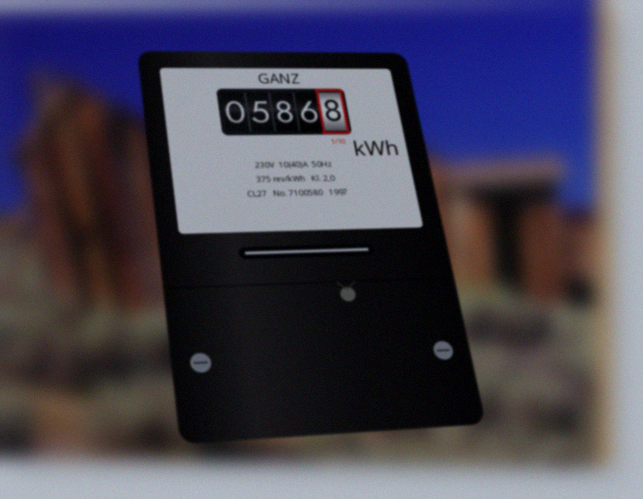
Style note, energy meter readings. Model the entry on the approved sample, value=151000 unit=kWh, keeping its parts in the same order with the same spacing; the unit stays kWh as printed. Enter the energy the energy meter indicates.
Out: value=586.8 unit=kWh
